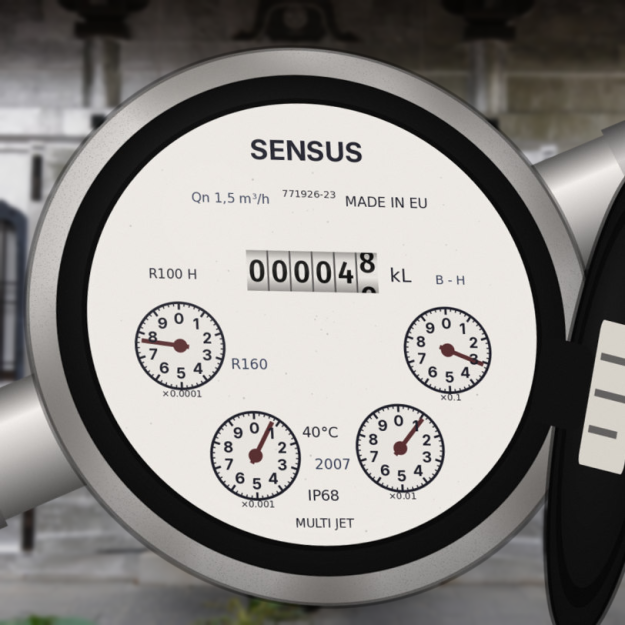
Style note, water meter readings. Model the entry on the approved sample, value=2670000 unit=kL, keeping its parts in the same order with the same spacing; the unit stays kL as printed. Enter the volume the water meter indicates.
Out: value=48.3107 unit=kL
